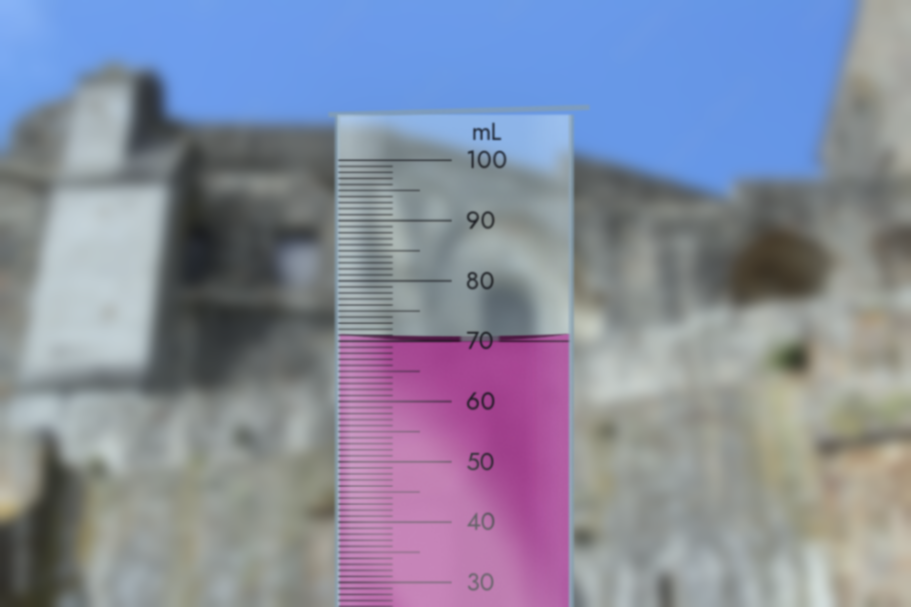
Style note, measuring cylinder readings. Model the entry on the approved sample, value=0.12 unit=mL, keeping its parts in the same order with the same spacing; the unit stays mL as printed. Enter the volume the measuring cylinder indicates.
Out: value=70 unit=mL
